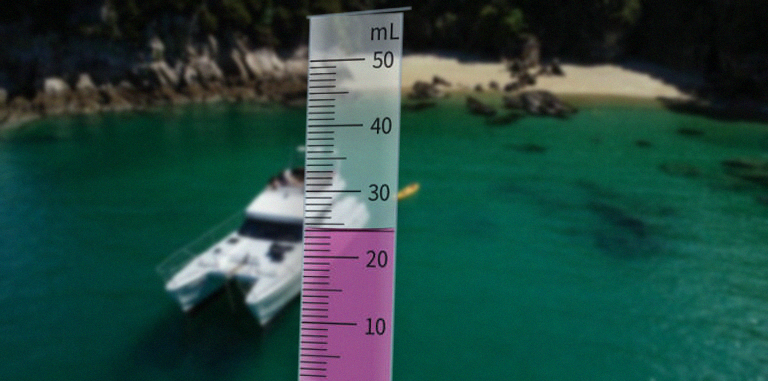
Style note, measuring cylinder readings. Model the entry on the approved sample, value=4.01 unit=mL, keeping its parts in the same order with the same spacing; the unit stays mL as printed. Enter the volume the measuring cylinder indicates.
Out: value=24 unit=mL
